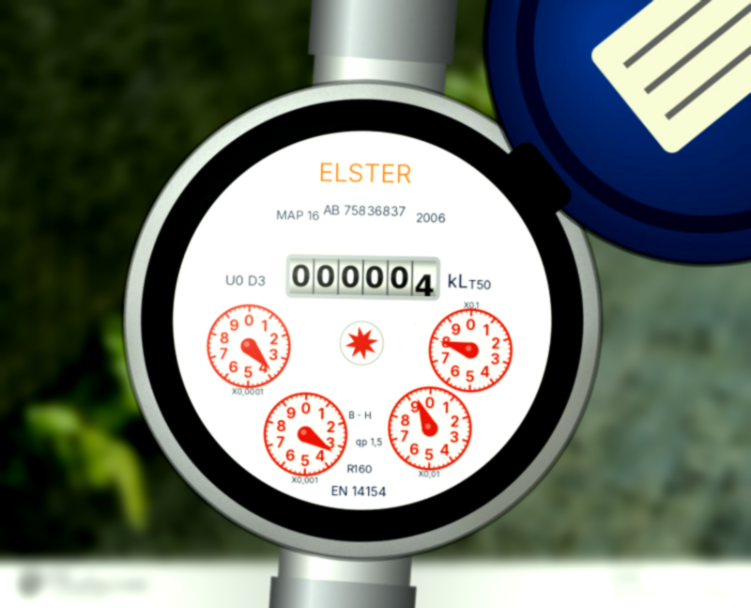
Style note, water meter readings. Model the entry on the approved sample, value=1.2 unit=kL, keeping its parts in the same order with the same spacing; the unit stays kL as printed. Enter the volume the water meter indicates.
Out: value=3.7933 unit=kL
